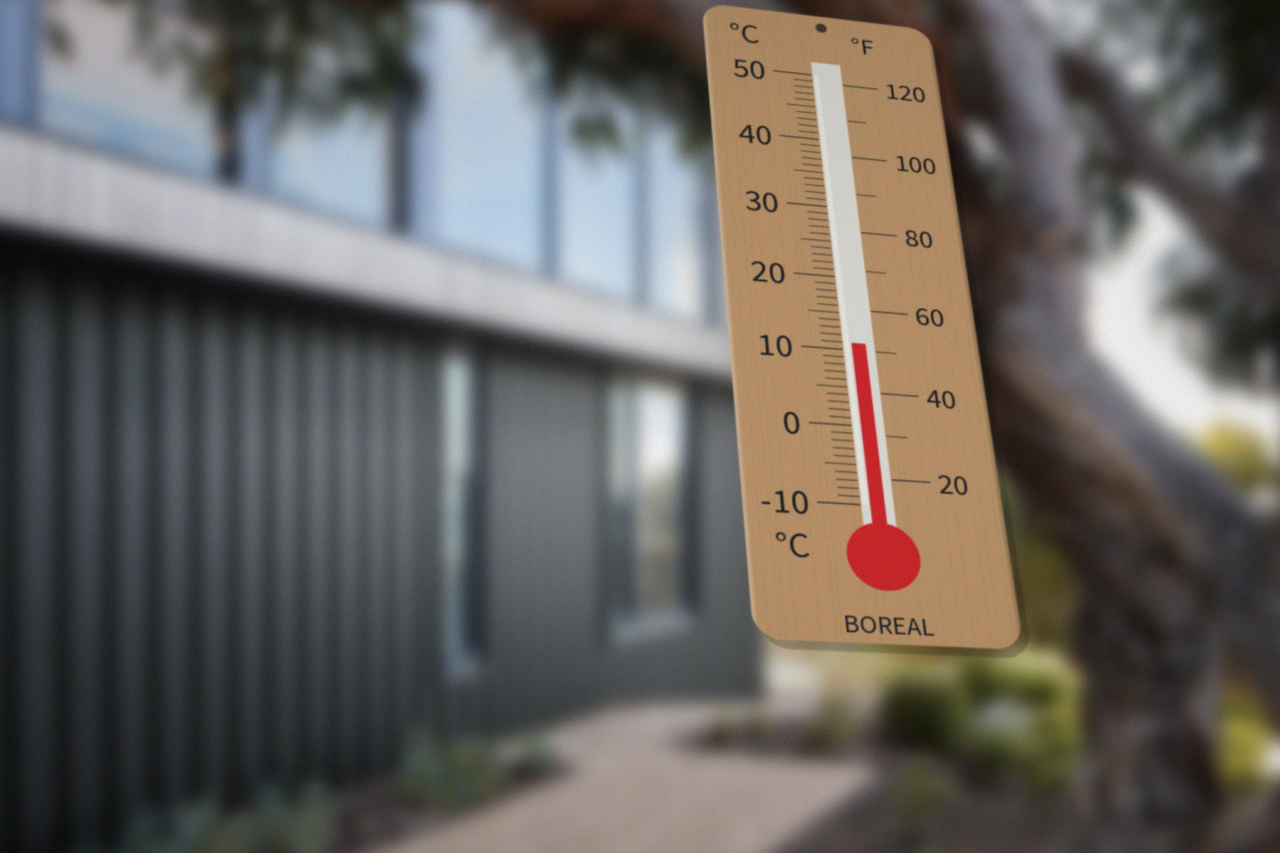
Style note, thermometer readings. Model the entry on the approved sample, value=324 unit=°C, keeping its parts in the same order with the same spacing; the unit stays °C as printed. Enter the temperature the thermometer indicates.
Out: value=11 unit=°C
